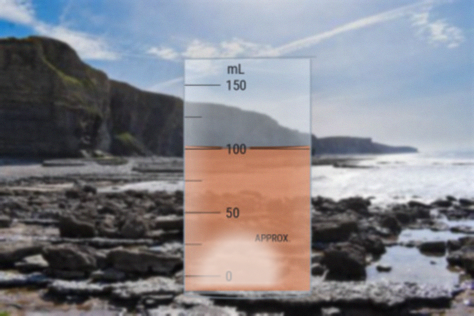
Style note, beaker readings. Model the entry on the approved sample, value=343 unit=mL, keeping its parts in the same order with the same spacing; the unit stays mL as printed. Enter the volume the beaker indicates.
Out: value=100 unit=mL
